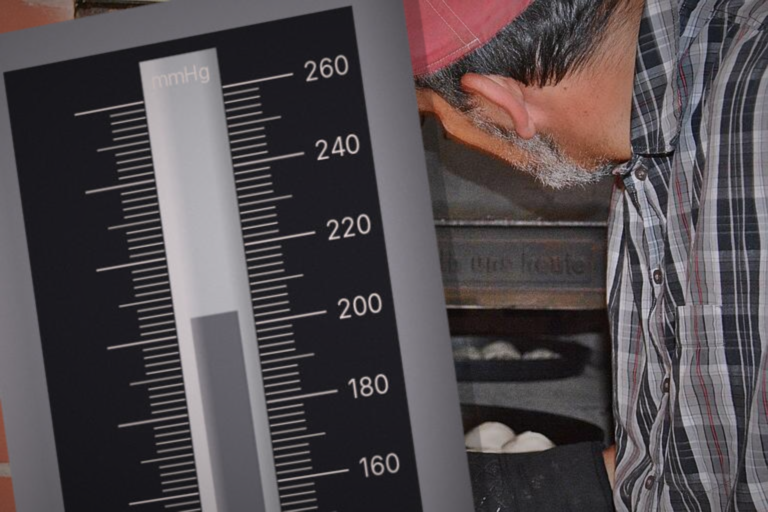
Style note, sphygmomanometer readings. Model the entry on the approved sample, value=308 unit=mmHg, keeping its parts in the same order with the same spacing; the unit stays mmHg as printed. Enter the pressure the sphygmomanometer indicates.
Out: value=204 unit=mmHg
